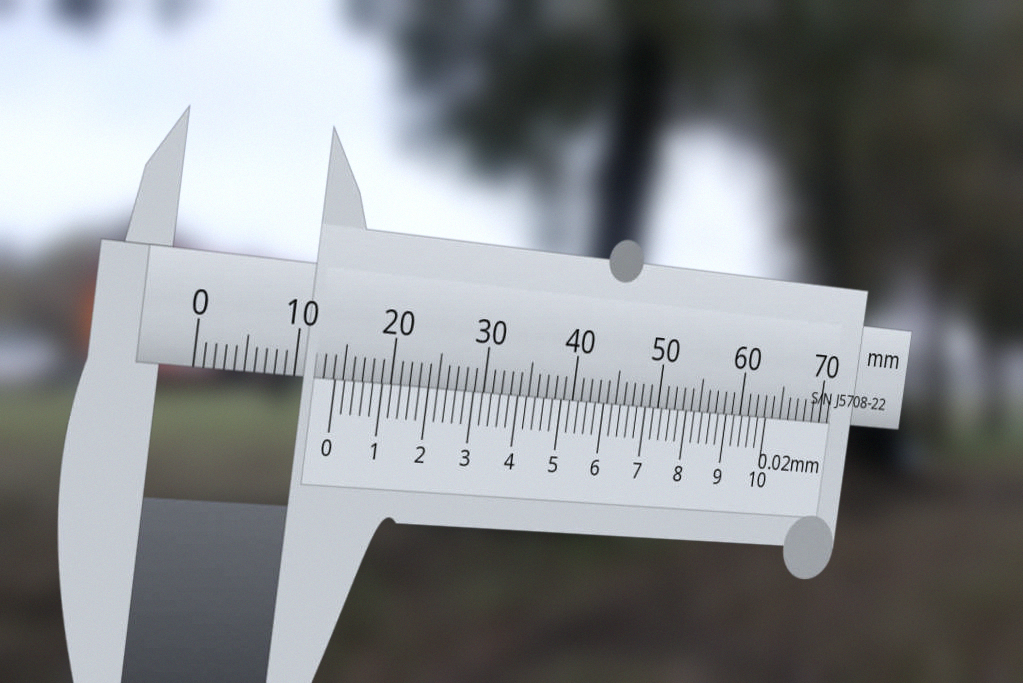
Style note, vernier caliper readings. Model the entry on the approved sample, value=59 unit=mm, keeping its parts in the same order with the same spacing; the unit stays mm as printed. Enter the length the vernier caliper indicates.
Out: value=14.2 unit=mm
